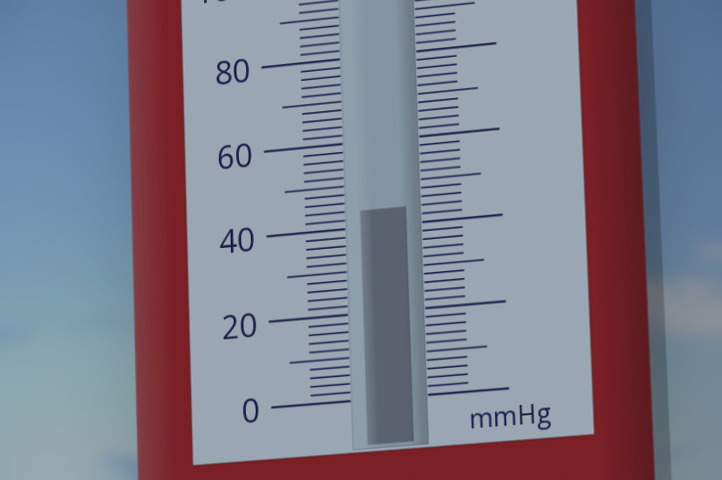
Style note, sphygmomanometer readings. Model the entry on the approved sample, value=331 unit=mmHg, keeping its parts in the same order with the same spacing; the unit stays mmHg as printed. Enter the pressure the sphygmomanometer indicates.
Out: value=44 unit=mmHg
